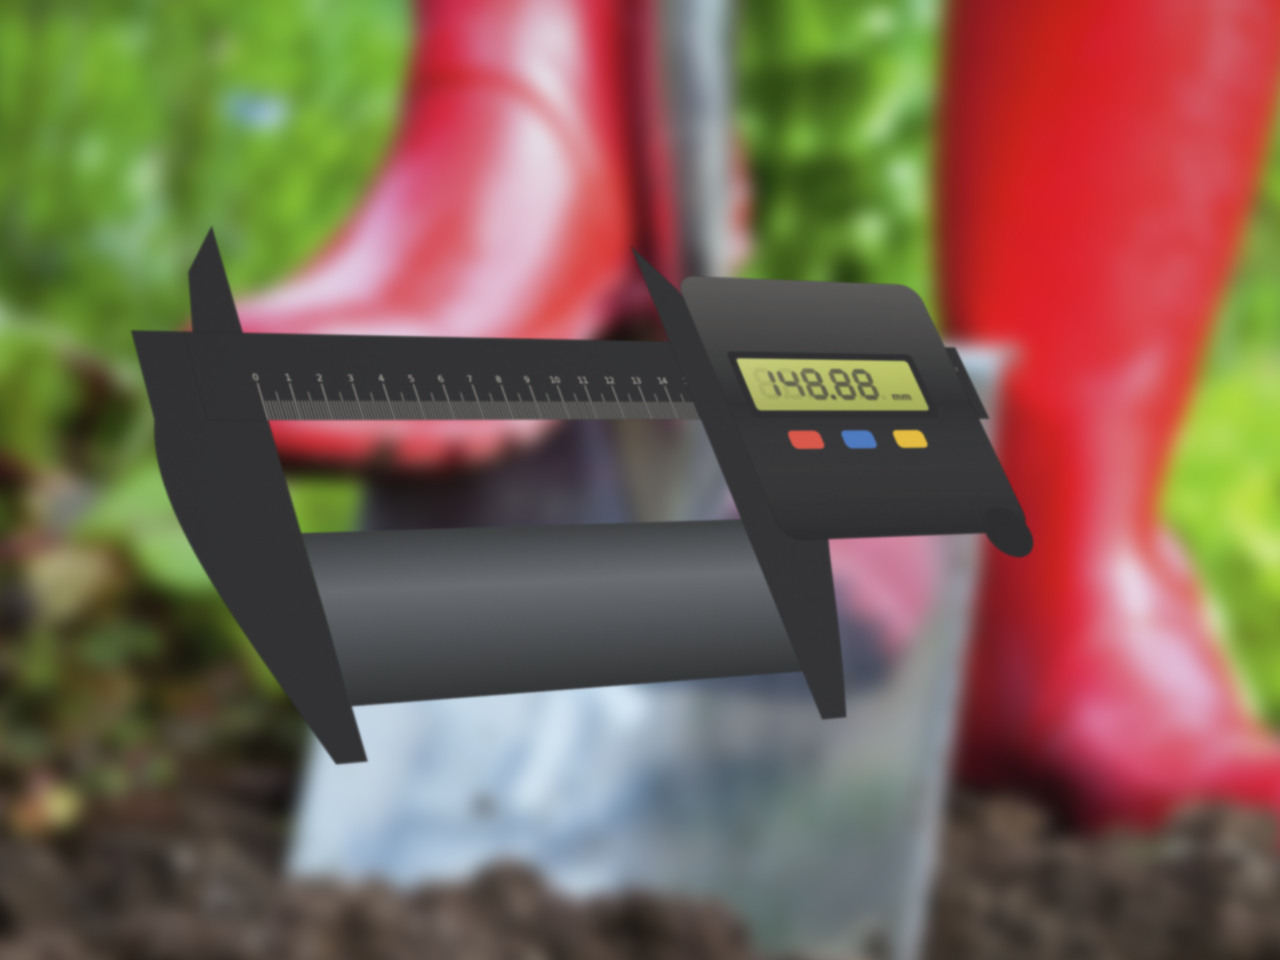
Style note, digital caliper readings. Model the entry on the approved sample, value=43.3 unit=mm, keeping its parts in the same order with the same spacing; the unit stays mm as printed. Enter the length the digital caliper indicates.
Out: value=148.88 unit=mm
